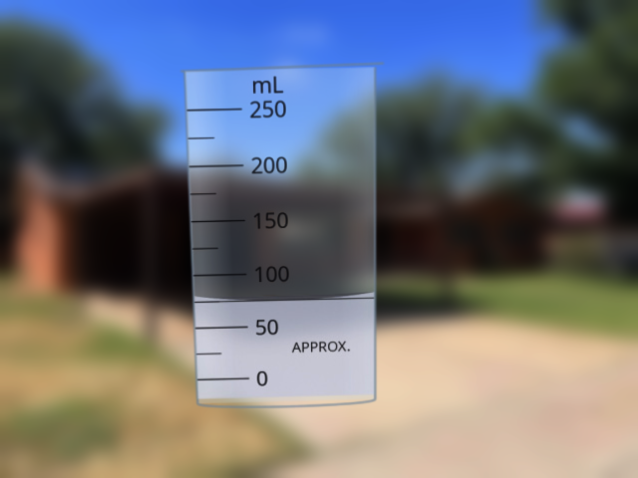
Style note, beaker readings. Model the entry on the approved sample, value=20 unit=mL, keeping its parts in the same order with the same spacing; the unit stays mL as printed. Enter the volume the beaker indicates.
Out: value=75 unit=mL
